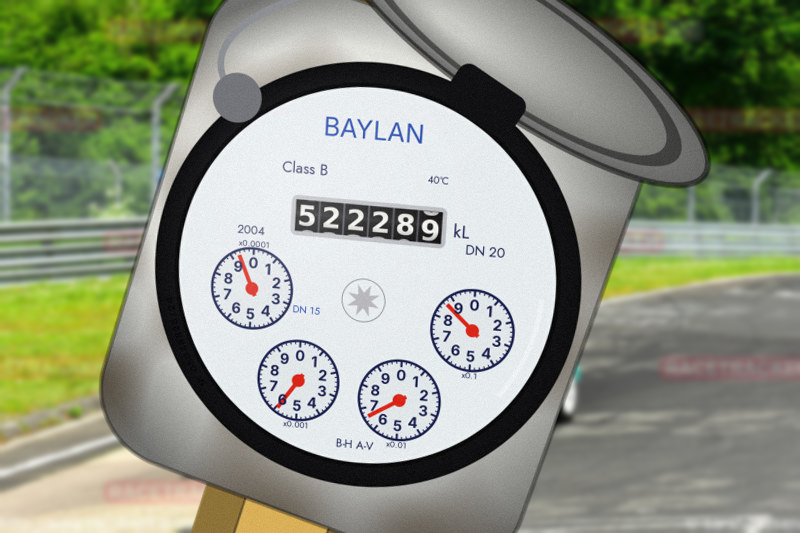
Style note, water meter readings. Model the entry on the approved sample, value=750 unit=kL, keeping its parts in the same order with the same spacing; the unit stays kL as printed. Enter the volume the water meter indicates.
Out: value=522288.8659 unit=kL
